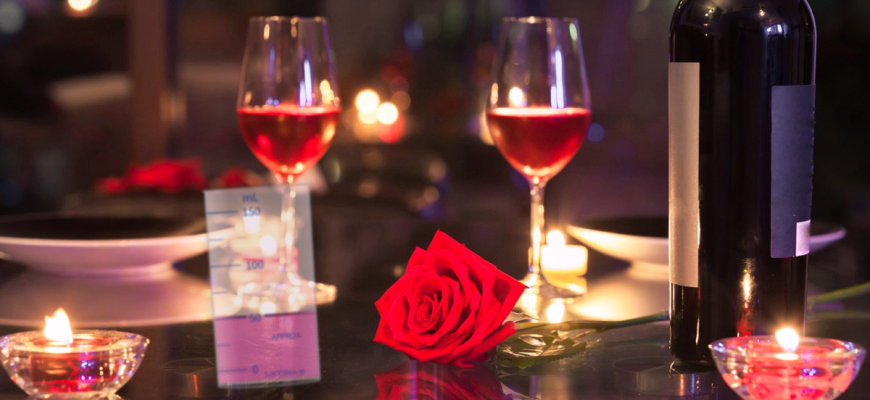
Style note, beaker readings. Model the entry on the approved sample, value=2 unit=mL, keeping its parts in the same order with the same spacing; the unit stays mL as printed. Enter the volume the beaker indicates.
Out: value=50 unit=mL
